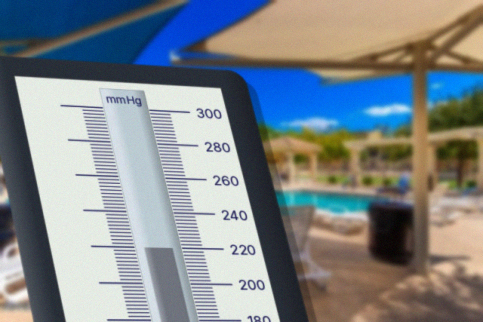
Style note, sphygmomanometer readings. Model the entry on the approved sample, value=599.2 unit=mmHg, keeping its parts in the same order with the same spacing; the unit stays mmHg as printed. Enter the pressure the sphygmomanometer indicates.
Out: value=220 unit=mmHg
